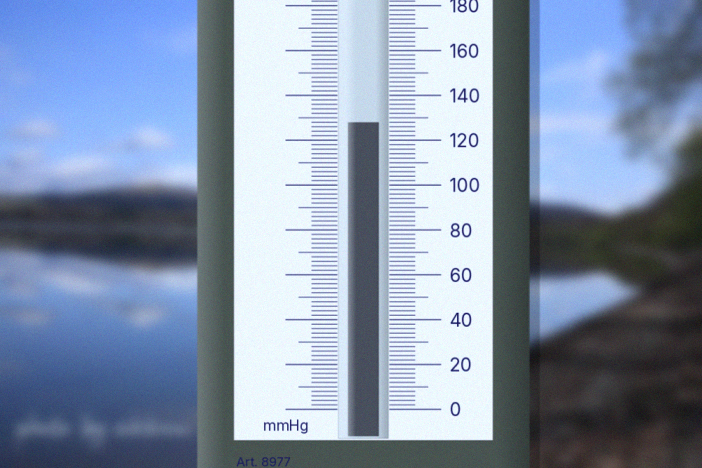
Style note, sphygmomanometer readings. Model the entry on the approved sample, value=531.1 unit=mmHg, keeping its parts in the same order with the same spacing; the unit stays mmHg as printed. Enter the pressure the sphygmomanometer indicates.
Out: value=128 unit=mmHg
